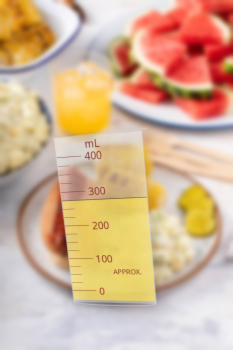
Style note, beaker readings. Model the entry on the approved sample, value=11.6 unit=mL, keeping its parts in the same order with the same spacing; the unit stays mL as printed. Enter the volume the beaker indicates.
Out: value=275 unit=mL
